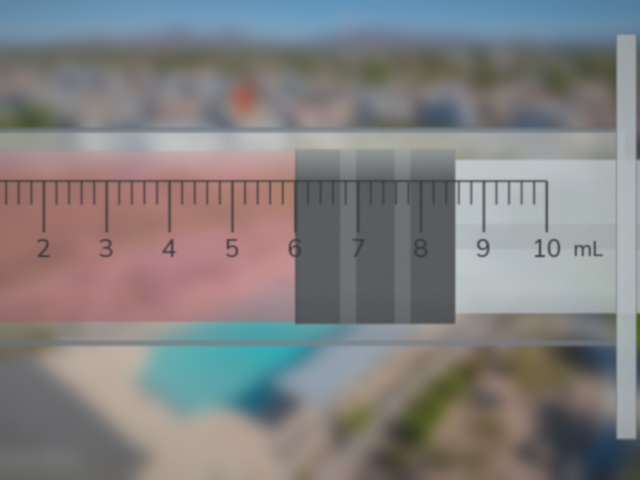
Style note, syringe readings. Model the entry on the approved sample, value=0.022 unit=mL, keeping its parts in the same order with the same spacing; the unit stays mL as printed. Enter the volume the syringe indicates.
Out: value=6 unit=mL
